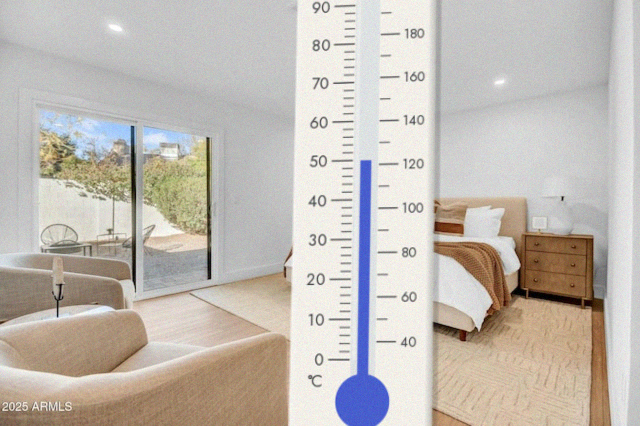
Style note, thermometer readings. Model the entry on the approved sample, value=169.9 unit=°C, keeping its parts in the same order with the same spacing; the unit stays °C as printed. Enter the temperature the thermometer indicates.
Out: value=50 unit=°C
